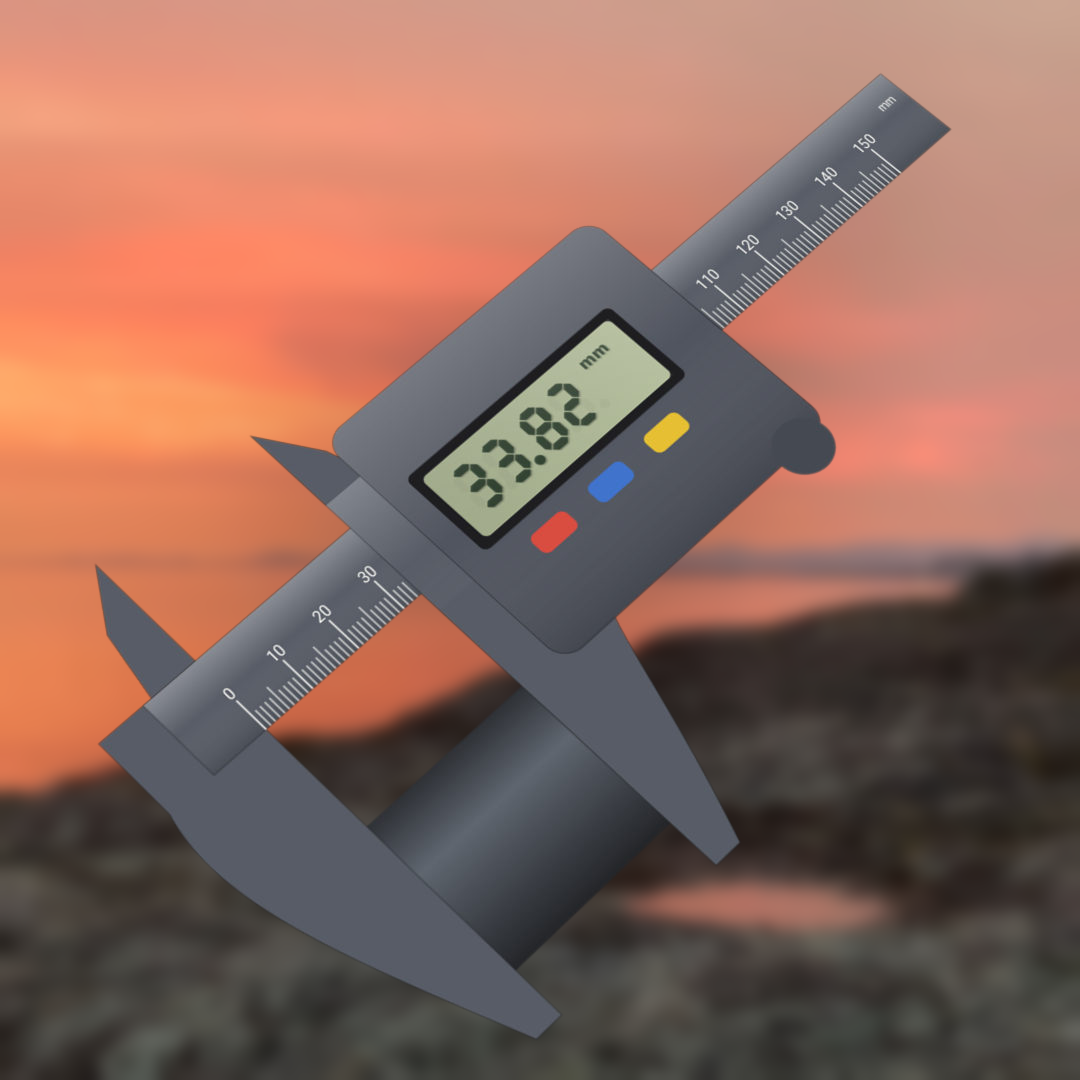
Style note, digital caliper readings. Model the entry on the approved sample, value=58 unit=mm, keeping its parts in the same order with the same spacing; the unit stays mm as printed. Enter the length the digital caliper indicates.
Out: value=33.82 unit=mm
